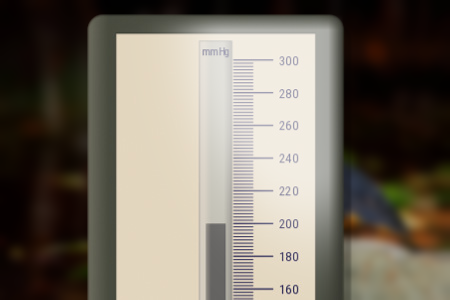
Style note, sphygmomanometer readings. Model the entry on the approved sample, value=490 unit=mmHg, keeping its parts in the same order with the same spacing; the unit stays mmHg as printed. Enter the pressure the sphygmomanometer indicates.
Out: value=200 unit=mmHg
